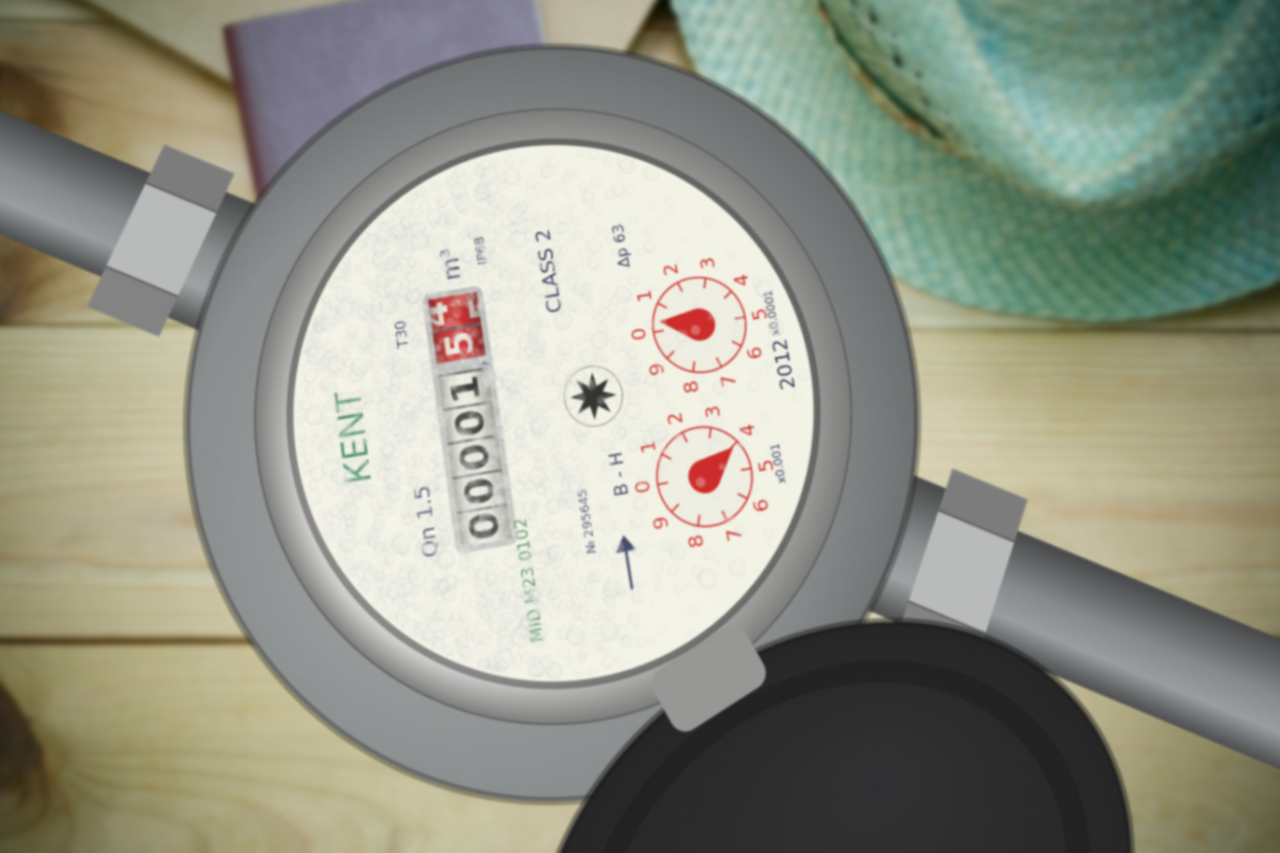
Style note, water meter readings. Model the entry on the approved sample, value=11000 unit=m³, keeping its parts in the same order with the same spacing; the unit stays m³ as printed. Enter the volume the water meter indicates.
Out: value=1.5440 unit=m³
